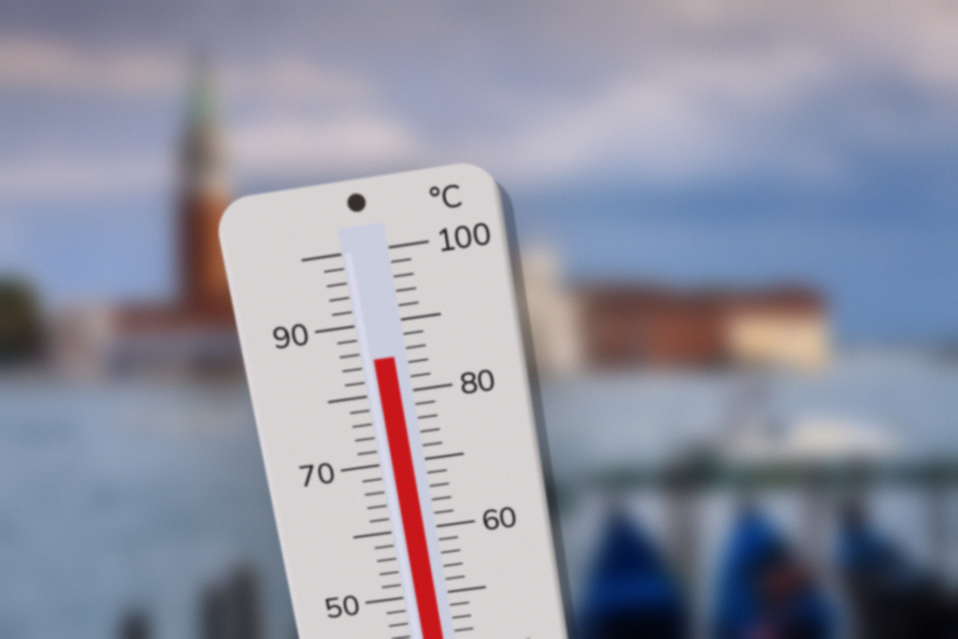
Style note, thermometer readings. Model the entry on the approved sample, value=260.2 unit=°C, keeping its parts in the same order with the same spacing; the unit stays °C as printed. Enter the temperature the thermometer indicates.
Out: value=85 unit=°C
